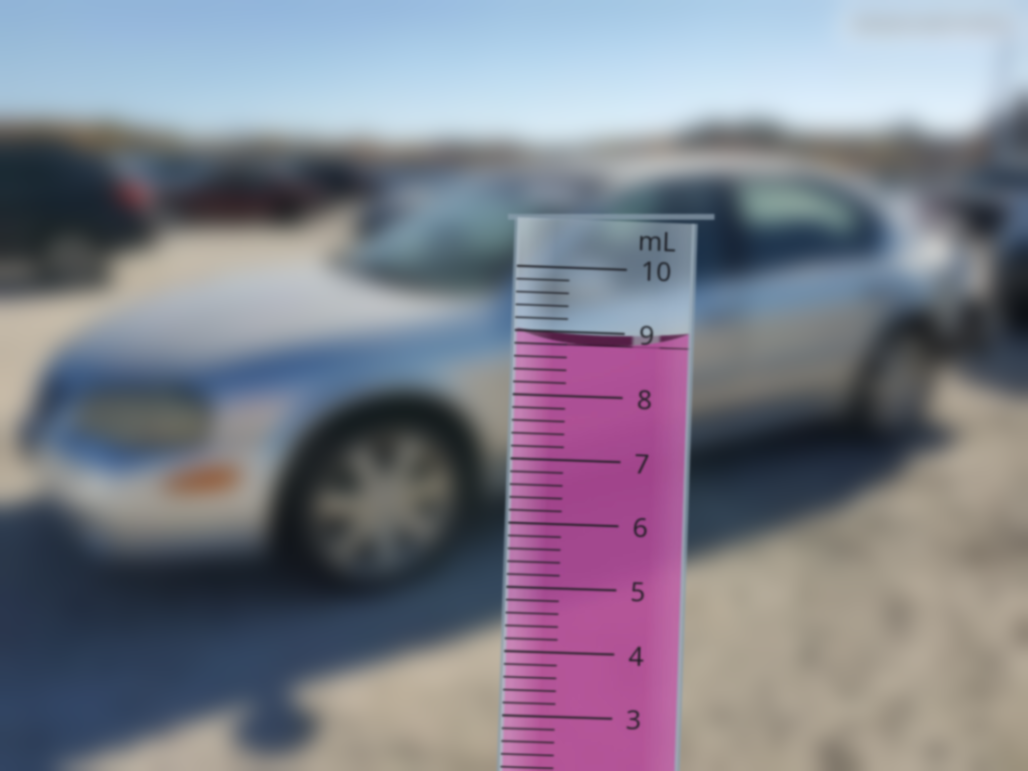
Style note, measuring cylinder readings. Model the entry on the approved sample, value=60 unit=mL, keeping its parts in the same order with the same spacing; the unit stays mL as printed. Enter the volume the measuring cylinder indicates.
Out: value=8.8 unit=mL
